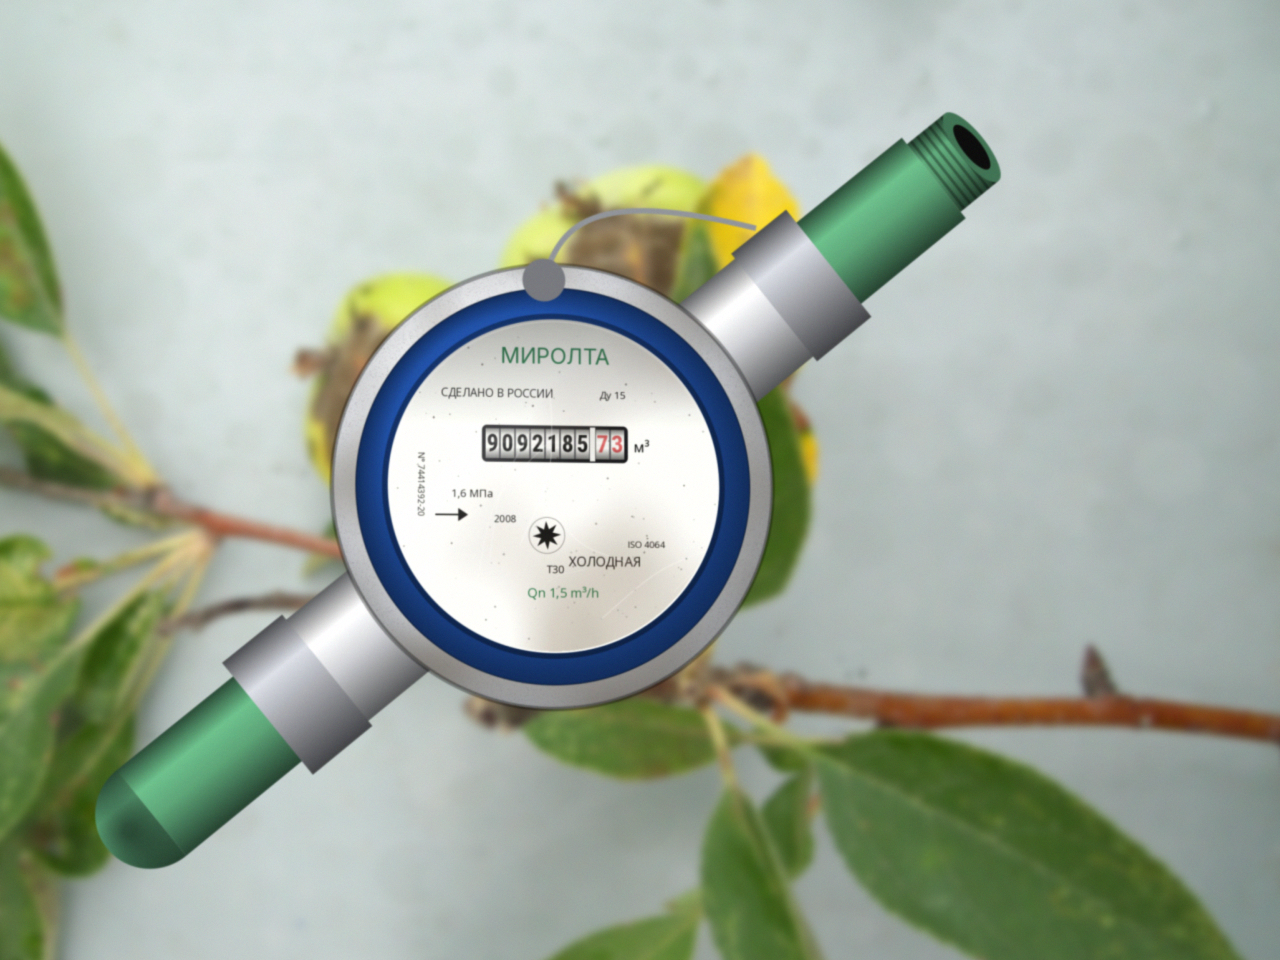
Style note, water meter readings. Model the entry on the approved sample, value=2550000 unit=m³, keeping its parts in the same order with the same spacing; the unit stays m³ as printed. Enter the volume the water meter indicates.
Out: value=9092185.73 unit=m³
